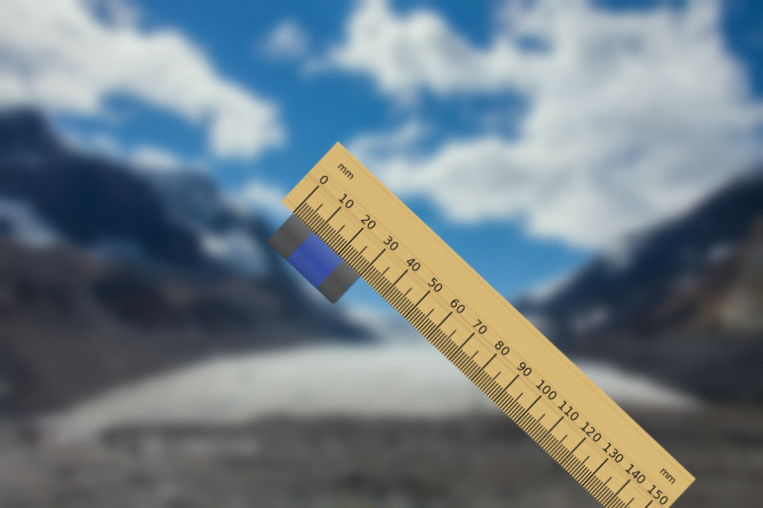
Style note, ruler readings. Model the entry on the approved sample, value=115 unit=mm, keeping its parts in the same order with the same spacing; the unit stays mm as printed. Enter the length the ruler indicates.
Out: value=30 unit=mm
